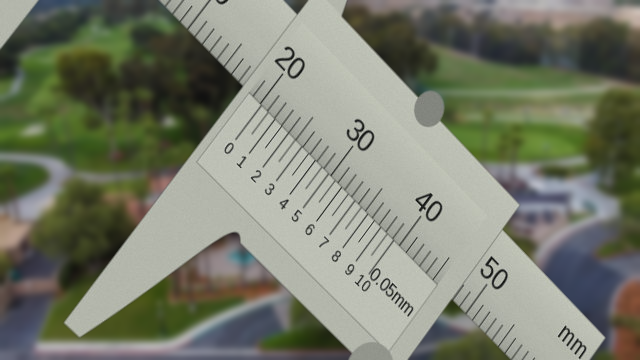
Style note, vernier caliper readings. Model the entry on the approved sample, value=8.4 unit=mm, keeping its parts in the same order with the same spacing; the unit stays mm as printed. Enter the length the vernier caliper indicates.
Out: value=20.2 unit=mm
